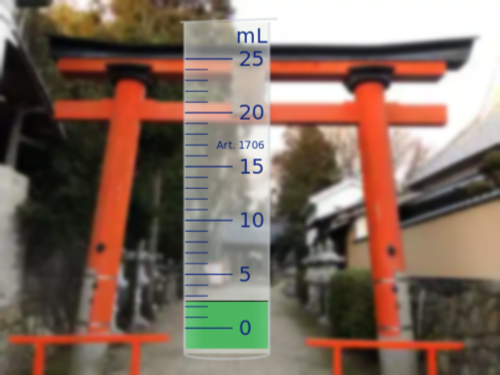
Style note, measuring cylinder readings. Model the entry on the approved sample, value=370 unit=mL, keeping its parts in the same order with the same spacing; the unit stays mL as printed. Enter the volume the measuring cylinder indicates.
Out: value=2.5 unit=mL
